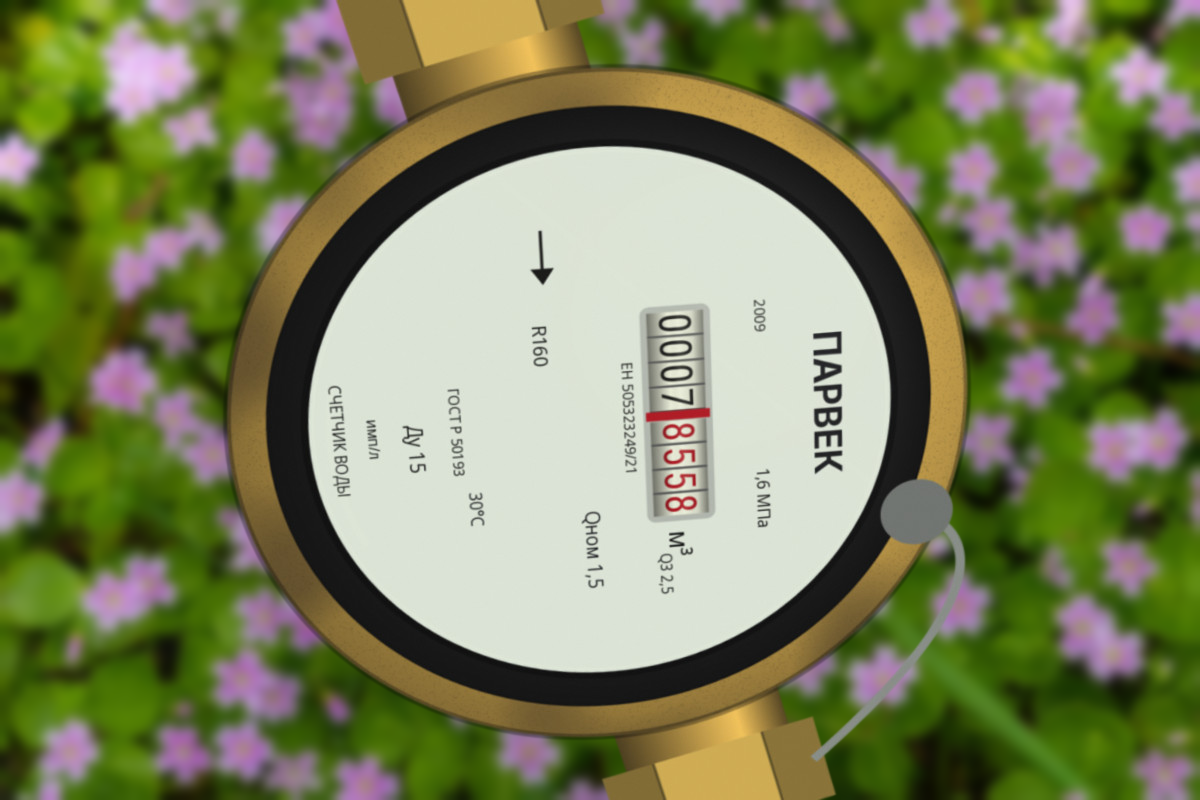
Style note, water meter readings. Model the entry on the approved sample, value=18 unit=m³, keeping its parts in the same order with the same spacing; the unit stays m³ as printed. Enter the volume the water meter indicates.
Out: value=7.8558 unit=m³
